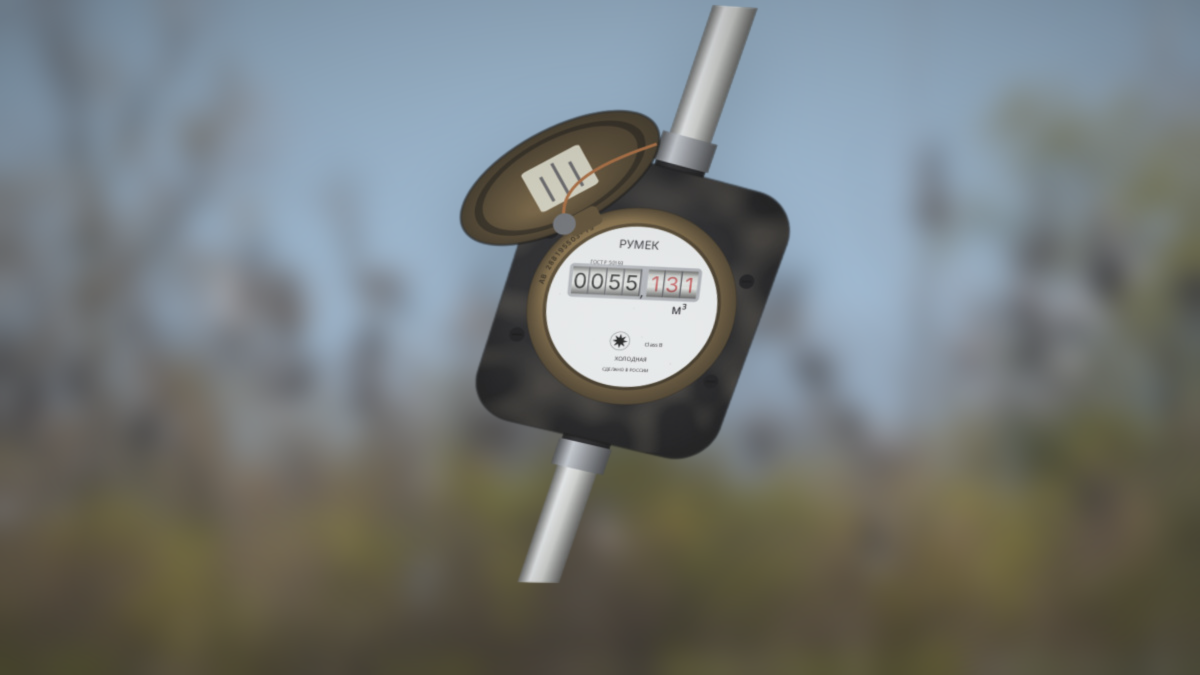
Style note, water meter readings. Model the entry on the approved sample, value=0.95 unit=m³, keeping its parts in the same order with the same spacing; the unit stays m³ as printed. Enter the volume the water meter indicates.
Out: value=55.131 unit=m³
